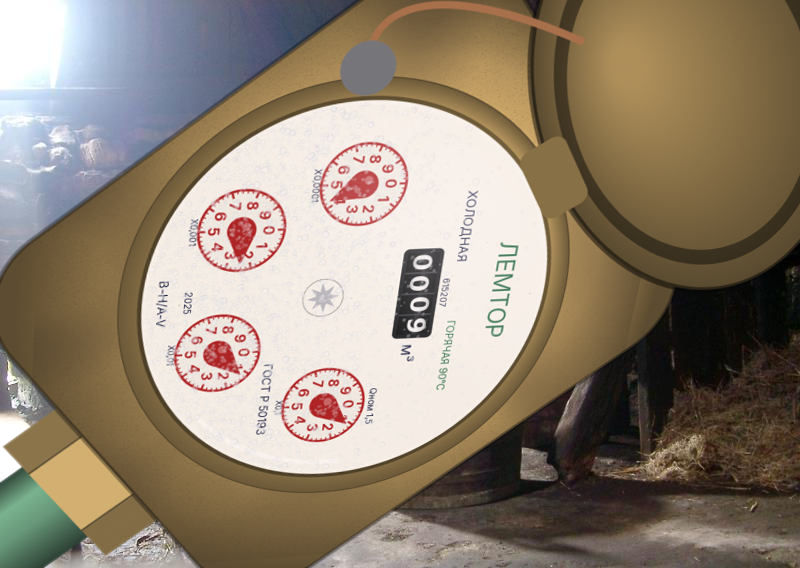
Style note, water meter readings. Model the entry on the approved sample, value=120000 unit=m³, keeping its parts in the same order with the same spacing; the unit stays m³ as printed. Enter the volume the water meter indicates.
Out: value=9.1124 unit=m³
